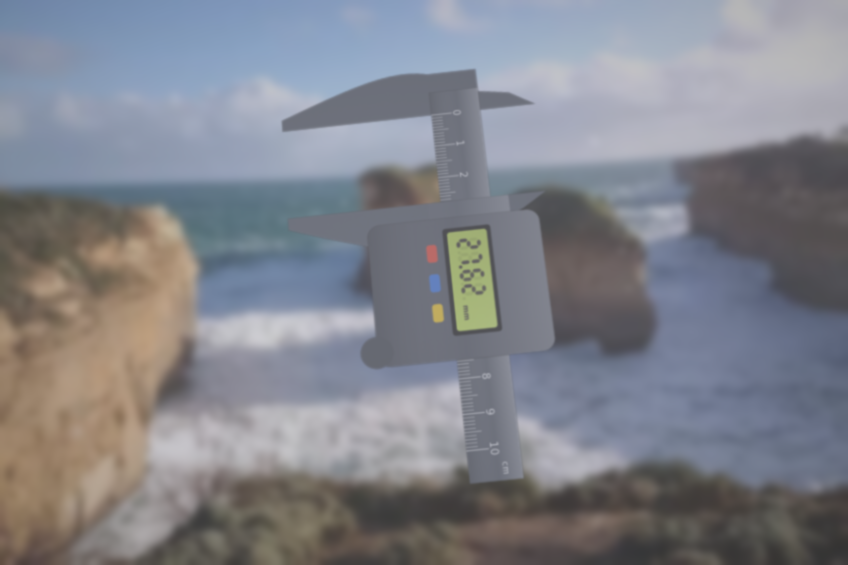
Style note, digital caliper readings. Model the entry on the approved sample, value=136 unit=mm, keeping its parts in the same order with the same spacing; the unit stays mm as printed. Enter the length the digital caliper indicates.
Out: value=27.62 unit=mm
